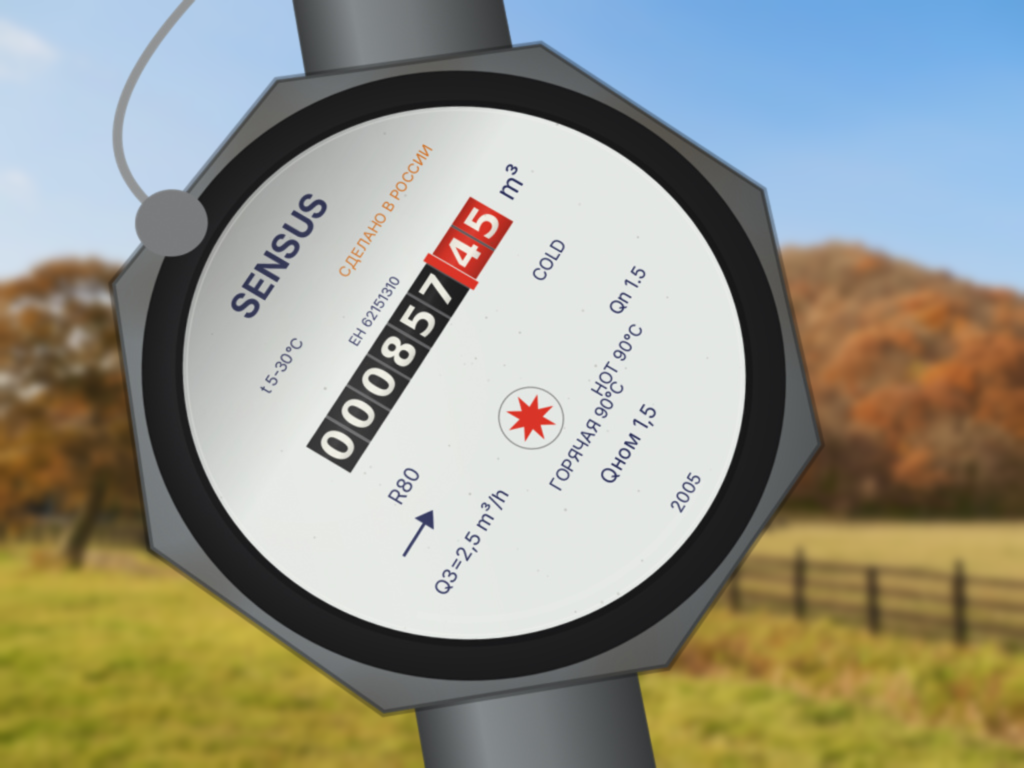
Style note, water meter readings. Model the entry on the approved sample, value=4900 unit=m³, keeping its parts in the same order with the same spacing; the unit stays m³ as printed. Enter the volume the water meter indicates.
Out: value=857.45 unit=m³
